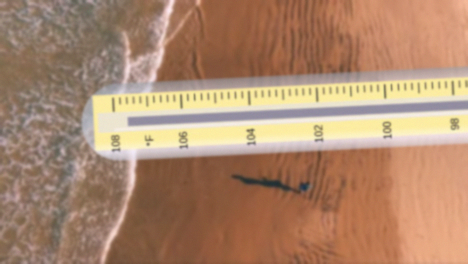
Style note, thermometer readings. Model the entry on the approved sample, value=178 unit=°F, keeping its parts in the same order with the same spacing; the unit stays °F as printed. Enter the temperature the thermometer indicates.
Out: value=107.6 unit=°F
